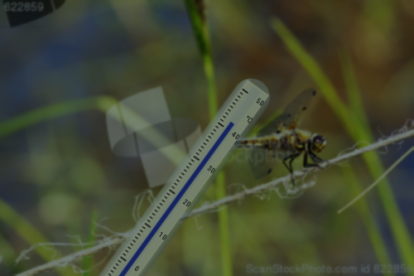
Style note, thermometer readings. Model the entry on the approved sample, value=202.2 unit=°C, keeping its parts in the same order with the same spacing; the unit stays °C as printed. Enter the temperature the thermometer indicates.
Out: value=42 unit=°C
